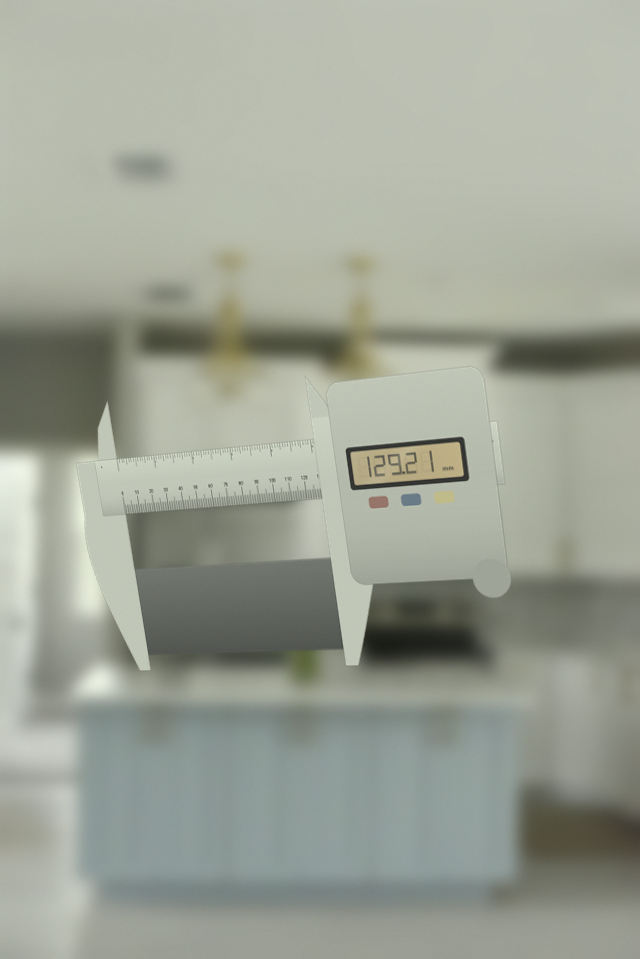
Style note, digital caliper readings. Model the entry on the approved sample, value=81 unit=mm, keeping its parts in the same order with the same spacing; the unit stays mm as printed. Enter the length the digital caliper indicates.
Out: value=129.21 unit=mm
